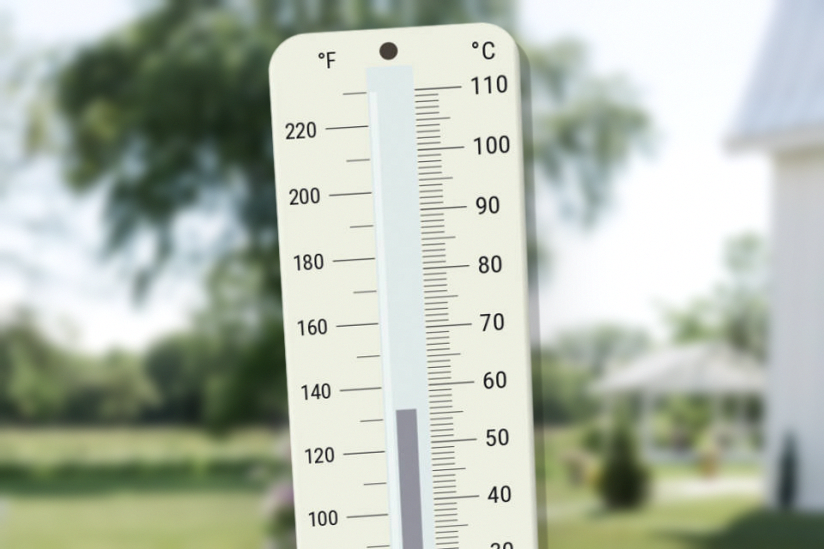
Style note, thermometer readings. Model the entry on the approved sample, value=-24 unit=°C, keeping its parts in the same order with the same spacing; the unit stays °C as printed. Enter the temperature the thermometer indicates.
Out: value=56 unit=°C
